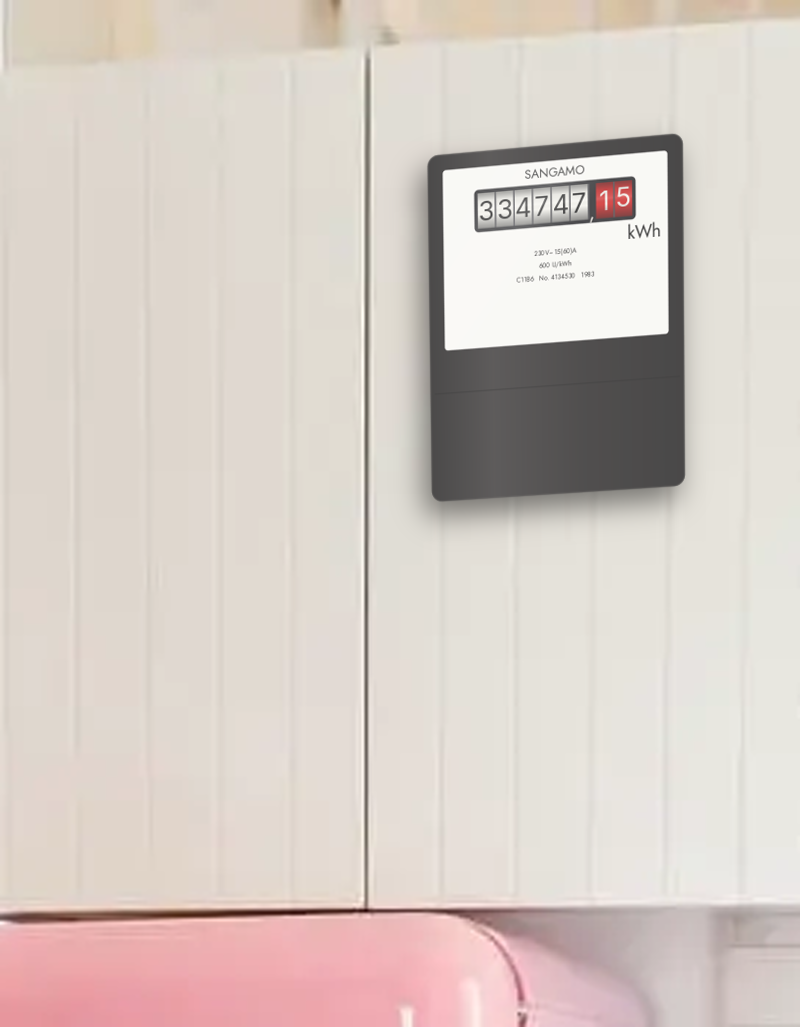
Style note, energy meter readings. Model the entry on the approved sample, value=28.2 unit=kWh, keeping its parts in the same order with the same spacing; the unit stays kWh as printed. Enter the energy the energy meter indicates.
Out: value=334747.15 unit=kWh
